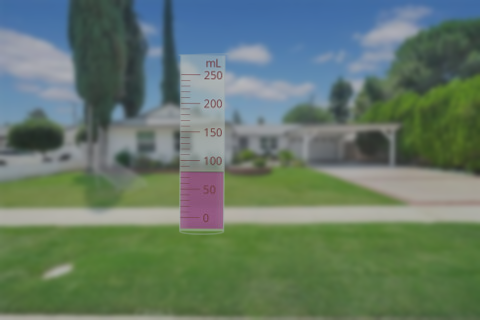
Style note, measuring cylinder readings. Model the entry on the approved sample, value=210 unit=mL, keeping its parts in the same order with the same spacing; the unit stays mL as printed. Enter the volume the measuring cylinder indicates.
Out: value=80 unit=mL
